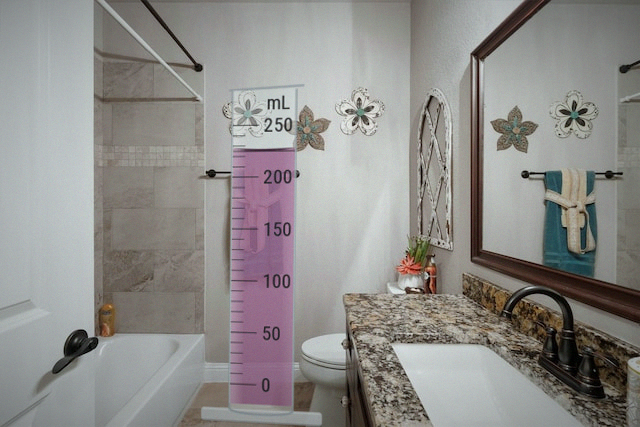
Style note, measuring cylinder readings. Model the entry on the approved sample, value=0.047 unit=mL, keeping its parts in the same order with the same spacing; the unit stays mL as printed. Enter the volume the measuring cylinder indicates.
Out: value=225 unit=mL
